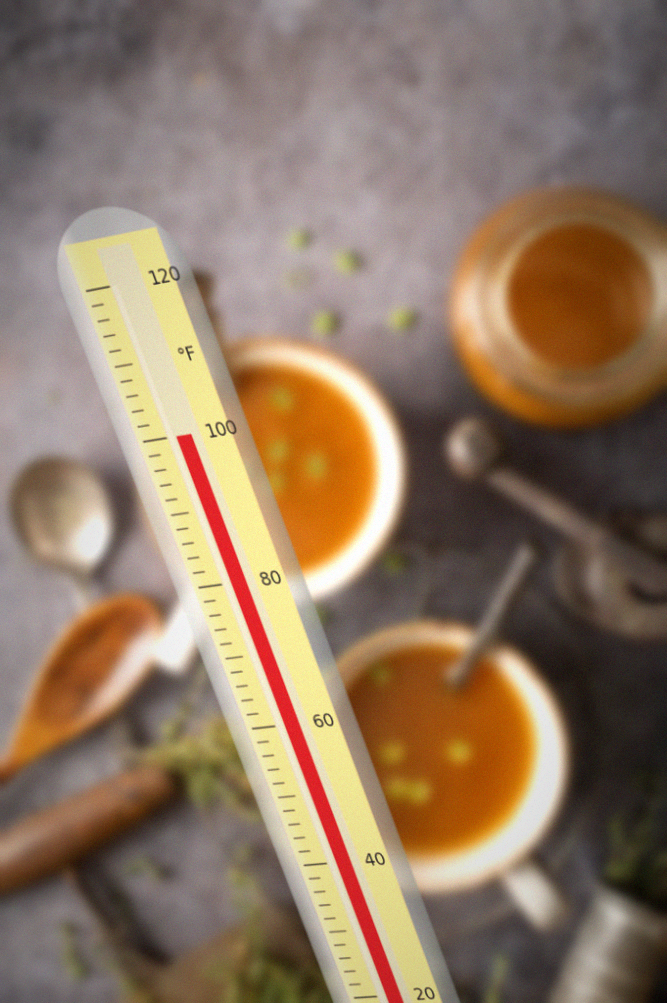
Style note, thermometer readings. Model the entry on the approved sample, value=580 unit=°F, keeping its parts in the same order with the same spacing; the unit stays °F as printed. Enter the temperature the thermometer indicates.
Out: value=100 unit=°F
